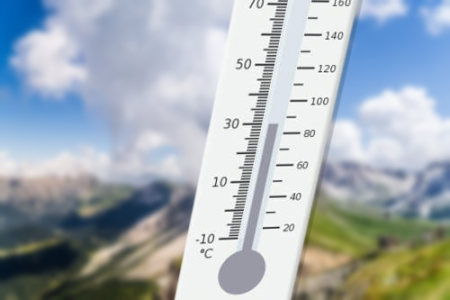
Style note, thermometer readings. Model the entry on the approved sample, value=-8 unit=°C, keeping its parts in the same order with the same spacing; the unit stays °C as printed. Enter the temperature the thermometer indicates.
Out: value=30 unit=°C
